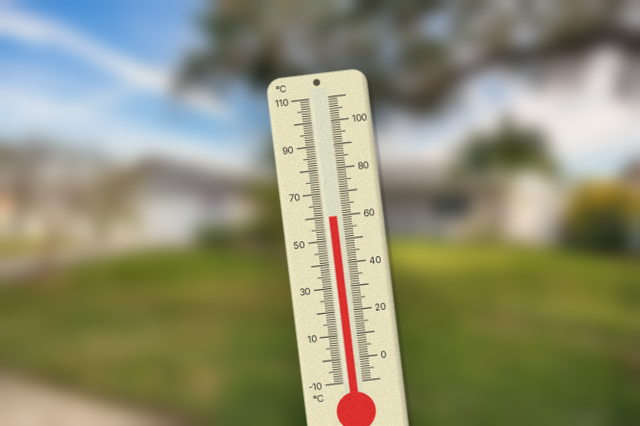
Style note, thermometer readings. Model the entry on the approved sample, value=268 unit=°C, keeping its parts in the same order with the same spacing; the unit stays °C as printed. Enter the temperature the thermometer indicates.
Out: value=60 unit=°C
